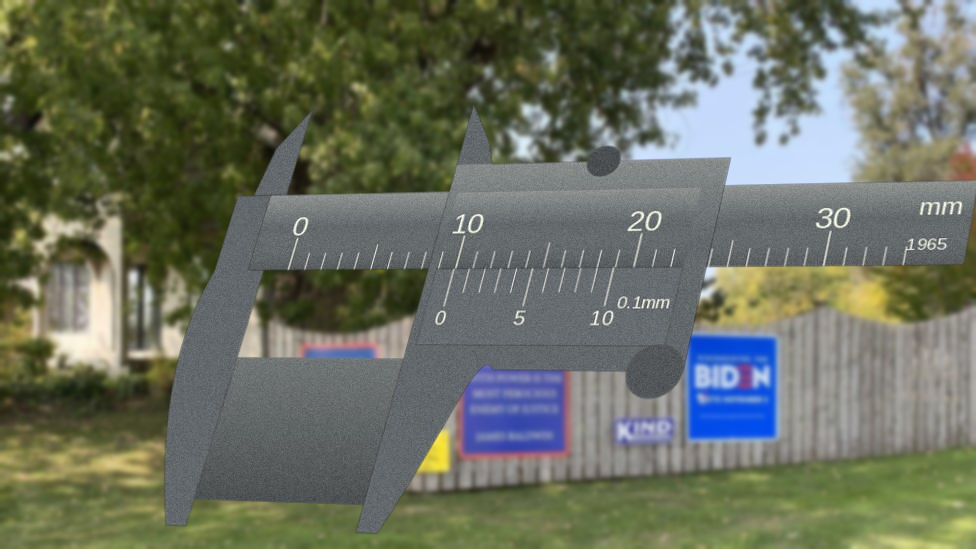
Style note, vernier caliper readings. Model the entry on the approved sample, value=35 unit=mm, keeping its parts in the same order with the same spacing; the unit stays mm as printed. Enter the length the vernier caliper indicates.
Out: value=9.9 unit=mm
